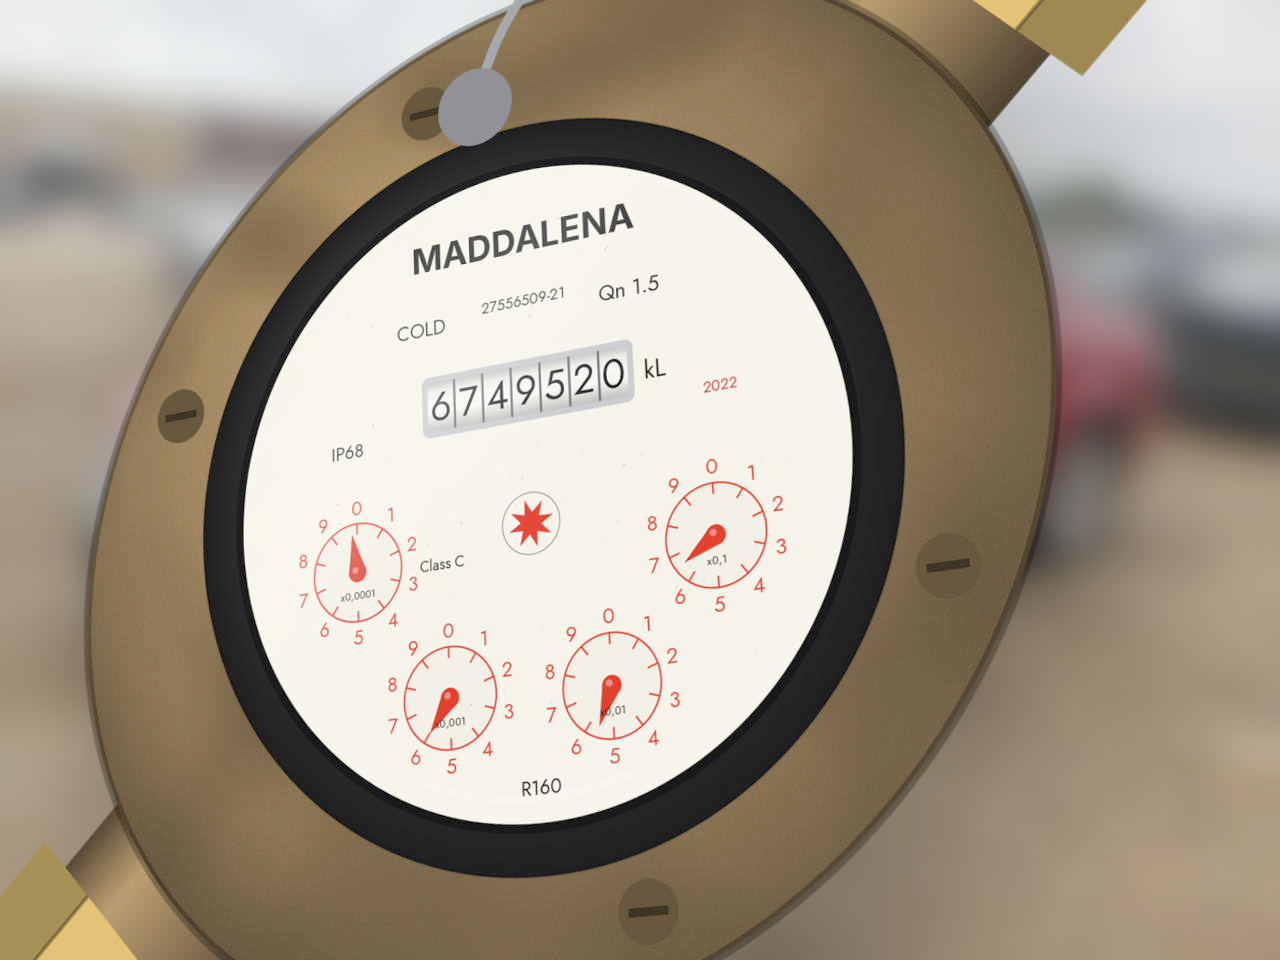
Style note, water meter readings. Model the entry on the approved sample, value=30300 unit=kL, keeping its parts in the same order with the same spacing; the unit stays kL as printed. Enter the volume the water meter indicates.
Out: value=6749520.6559 unit=kL
